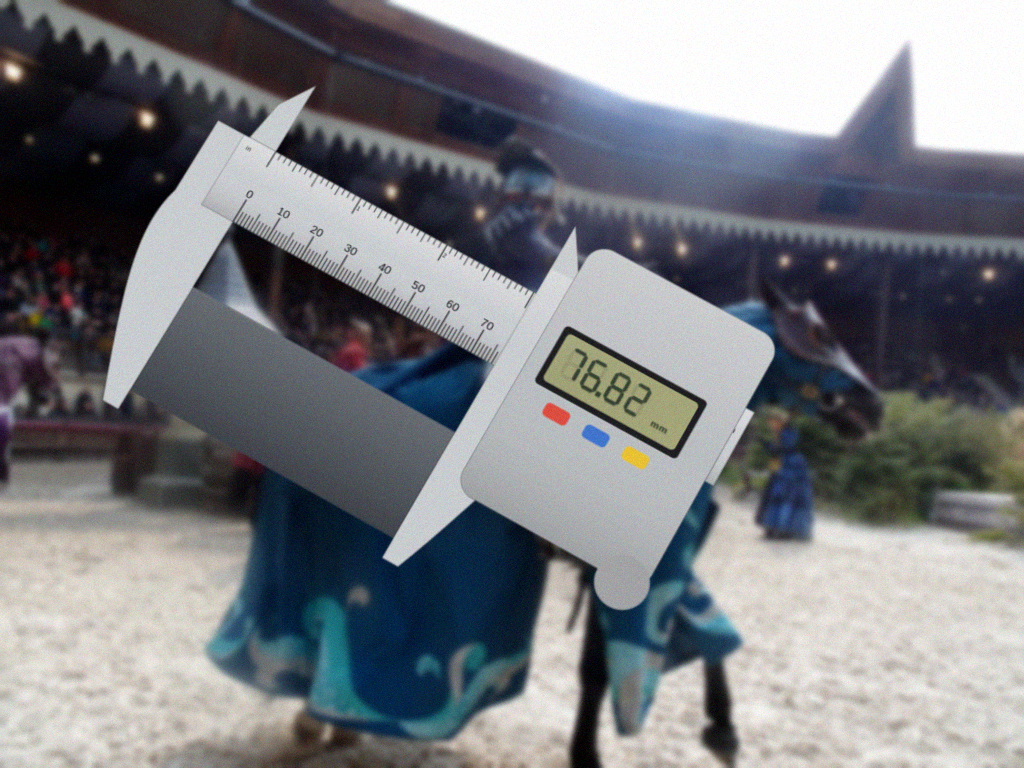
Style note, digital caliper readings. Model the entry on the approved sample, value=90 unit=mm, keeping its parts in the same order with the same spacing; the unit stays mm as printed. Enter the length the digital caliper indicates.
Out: value=76.82 unit=mm
